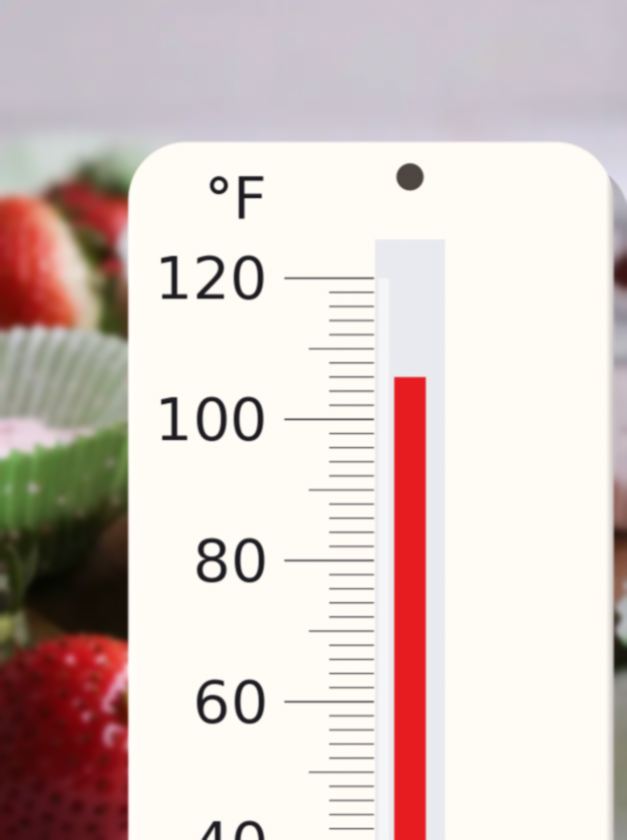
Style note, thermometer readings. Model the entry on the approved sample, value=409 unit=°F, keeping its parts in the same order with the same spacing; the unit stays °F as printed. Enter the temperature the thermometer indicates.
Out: value=106 unit=°F
